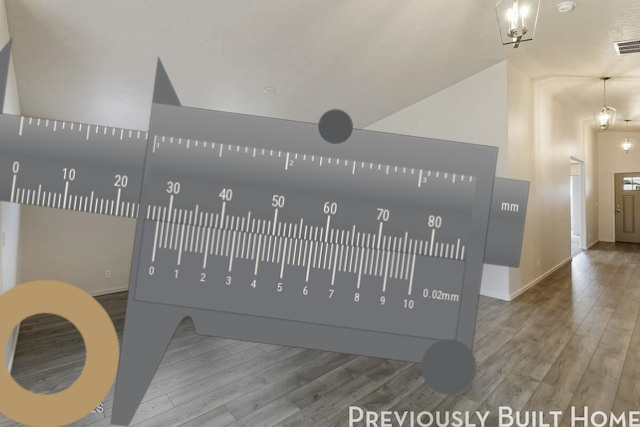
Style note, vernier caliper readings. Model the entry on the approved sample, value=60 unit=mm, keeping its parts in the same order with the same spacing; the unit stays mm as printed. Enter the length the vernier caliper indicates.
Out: value=28.0 unit=mm
